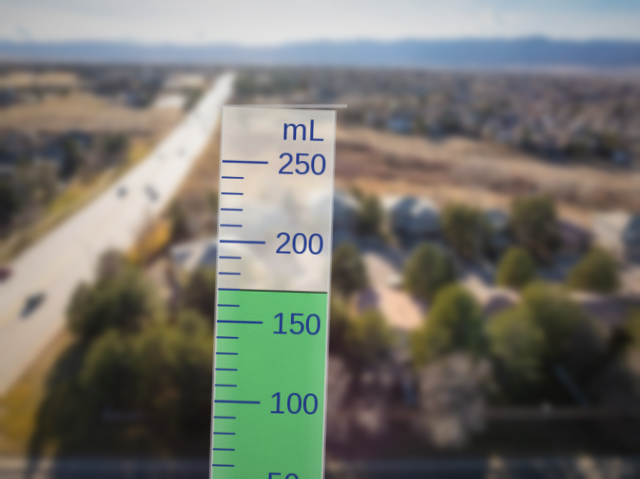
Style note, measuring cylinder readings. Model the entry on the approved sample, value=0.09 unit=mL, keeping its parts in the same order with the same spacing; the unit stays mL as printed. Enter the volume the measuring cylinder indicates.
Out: value=170 unit=mL
